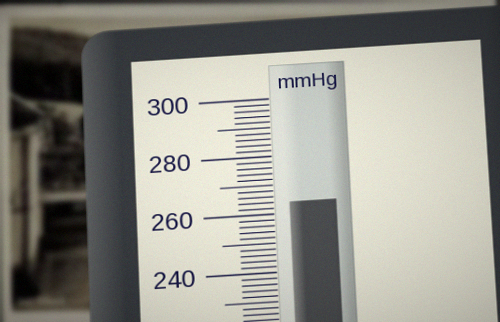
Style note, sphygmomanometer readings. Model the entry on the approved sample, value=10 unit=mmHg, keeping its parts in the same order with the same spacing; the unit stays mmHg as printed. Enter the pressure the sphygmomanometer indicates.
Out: value=264 unit=mmHg
